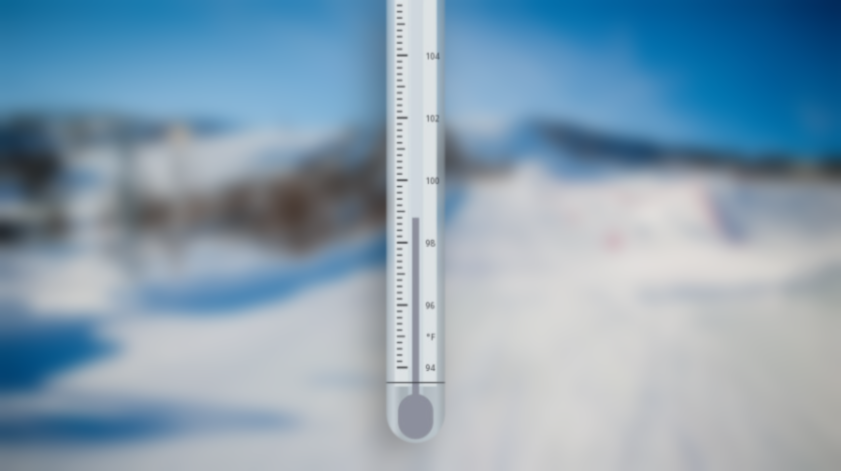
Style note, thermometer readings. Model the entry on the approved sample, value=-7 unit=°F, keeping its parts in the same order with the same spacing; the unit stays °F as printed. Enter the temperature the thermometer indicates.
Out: value=98.8 unit=°F
